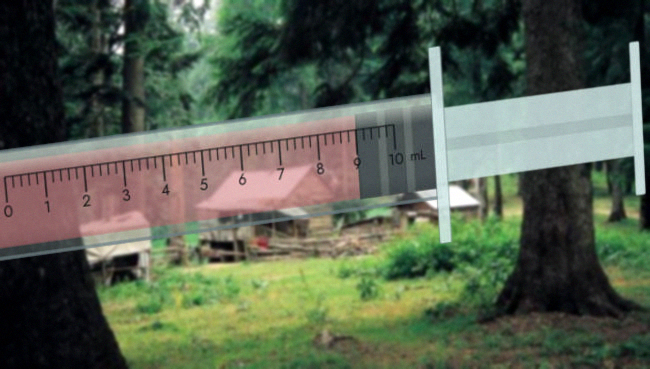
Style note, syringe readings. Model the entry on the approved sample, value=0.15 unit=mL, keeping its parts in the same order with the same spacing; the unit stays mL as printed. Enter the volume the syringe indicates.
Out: value=9 unit=mL
